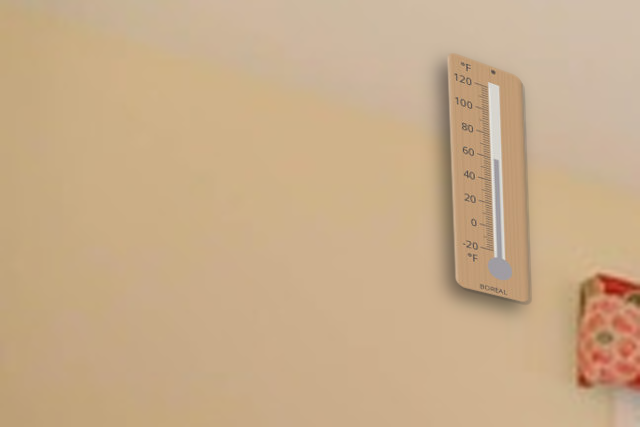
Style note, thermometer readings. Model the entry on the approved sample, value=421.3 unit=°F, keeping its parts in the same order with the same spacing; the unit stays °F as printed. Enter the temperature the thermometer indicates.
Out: value=60 unit=°F
